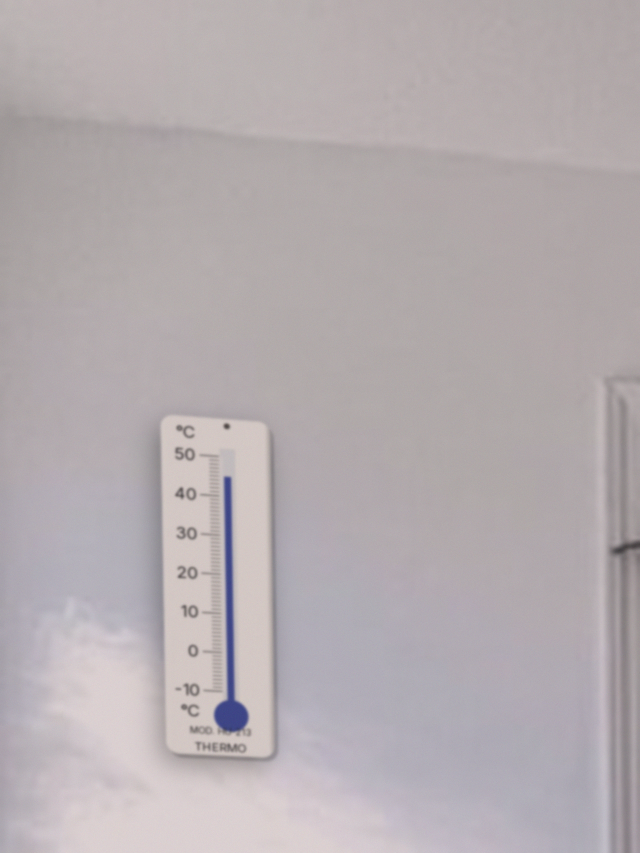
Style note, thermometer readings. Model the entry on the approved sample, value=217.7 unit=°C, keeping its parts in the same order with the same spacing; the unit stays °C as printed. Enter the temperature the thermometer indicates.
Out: value=45 unit=°C
